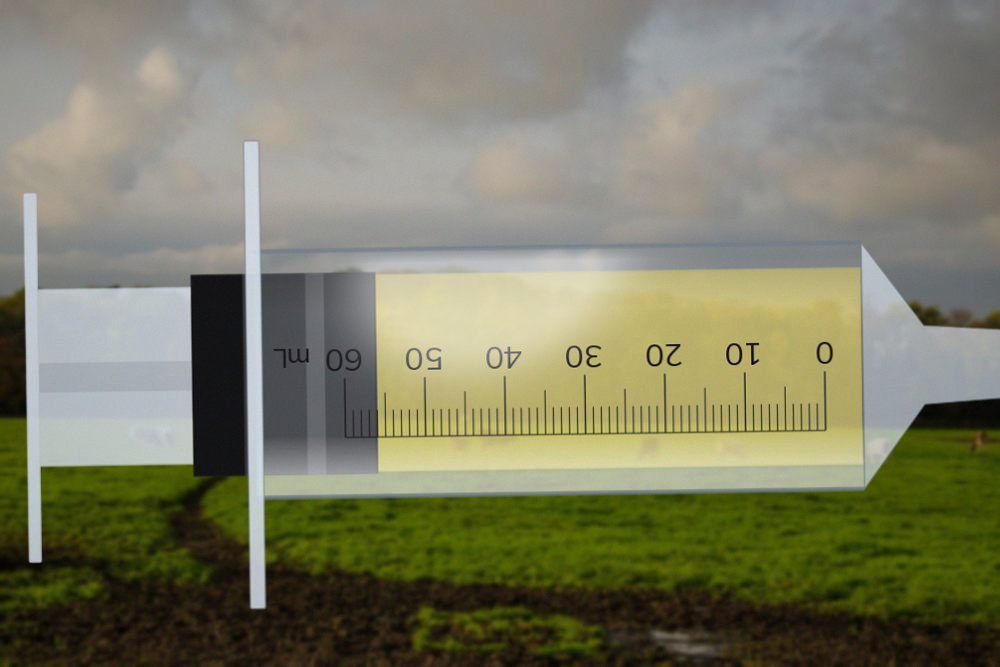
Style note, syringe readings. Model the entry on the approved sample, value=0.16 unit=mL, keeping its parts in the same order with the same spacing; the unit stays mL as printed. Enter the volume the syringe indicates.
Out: value=56 unit=mL
